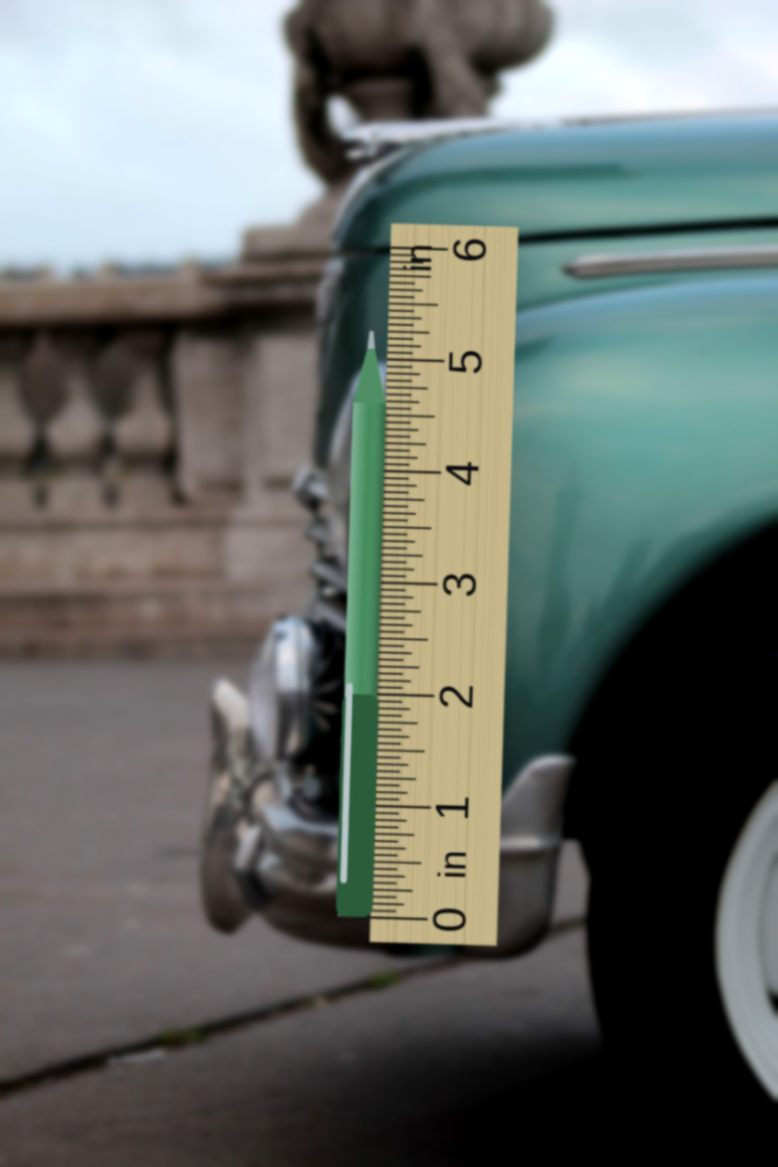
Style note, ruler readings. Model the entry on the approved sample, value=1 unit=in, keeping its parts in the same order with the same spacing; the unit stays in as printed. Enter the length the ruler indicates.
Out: value=5.25 unit=in
